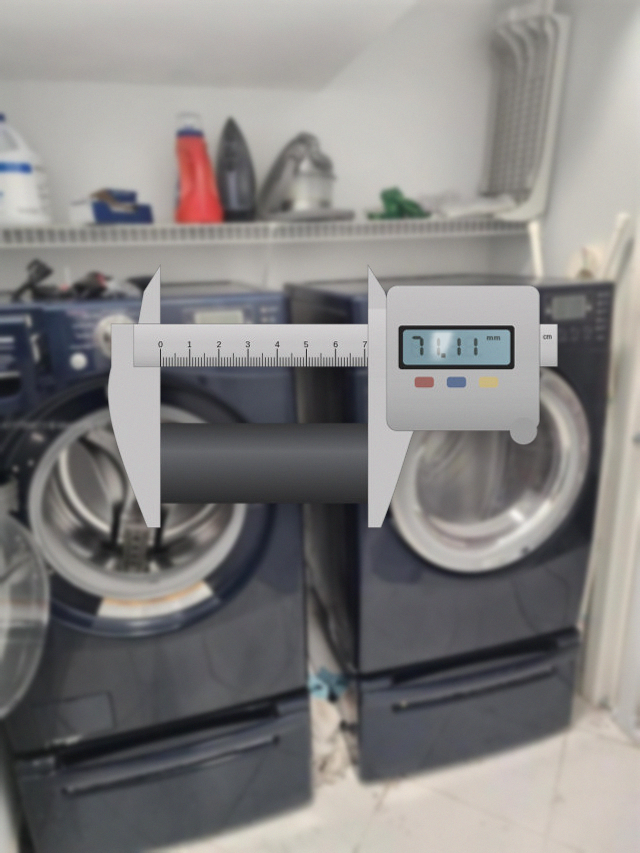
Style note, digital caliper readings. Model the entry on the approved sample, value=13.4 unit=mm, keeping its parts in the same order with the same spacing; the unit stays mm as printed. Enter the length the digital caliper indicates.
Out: value=71.11 unit=mm
